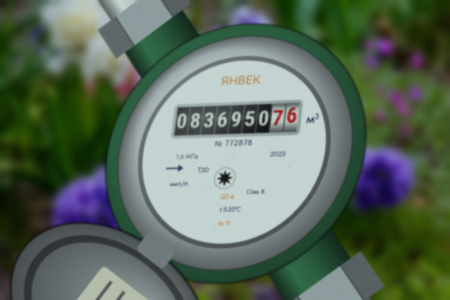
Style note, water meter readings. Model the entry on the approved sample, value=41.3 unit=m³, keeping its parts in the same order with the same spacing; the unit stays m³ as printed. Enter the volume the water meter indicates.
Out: value=836950.76 unit=m³
